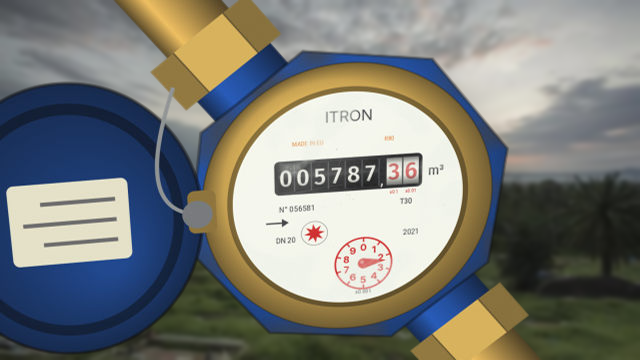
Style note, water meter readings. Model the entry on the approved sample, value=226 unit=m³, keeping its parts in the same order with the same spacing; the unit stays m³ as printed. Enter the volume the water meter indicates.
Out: value=5787.362 unit=m³
